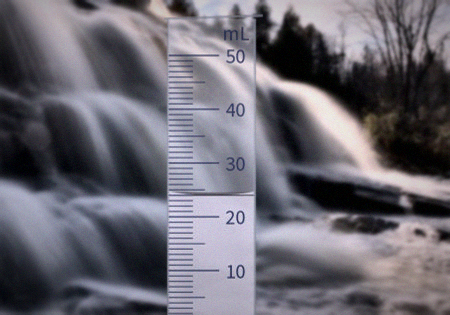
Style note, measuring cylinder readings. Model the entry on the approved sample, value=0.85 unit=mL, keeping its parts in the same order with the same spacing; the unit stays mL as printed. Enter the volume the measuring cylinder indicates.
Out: value=24 unit=mL
